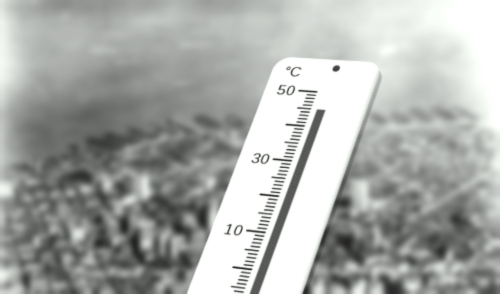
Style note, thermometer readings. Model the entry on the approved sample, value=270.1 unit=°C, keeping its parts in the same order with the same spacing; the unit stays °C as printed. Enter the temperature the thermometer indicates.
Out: value=45 unit=°C
